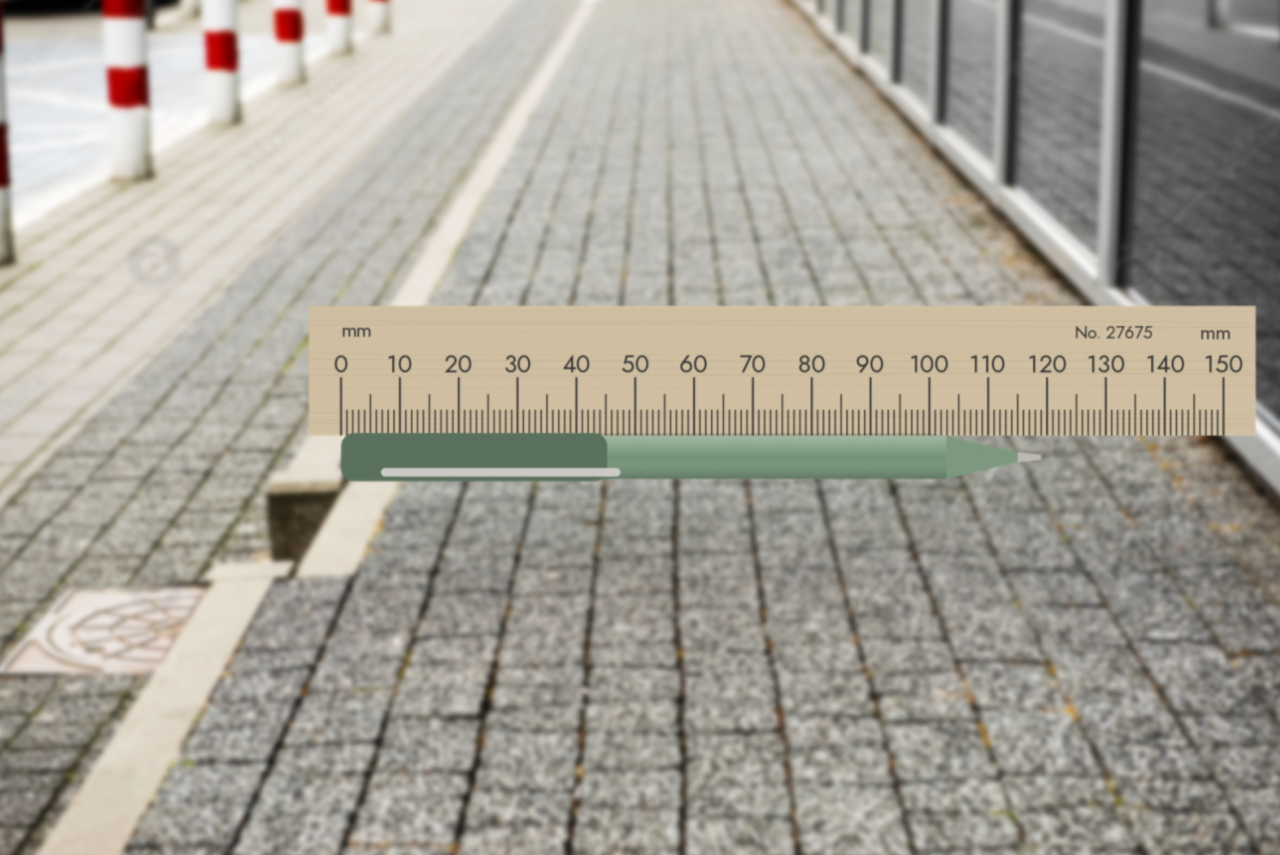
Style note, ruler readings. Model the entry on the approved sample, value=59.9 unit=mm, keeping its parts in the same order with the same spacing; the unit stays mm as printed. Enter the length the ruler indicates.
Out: value=119 unit=mm
